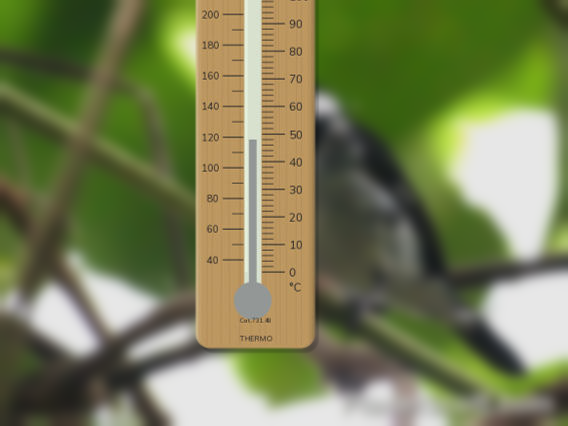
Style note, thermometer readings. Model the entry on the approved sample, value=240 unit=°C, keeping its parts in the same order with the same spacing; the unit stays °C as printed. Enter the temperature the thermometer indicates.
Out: value=48 unit=°C
